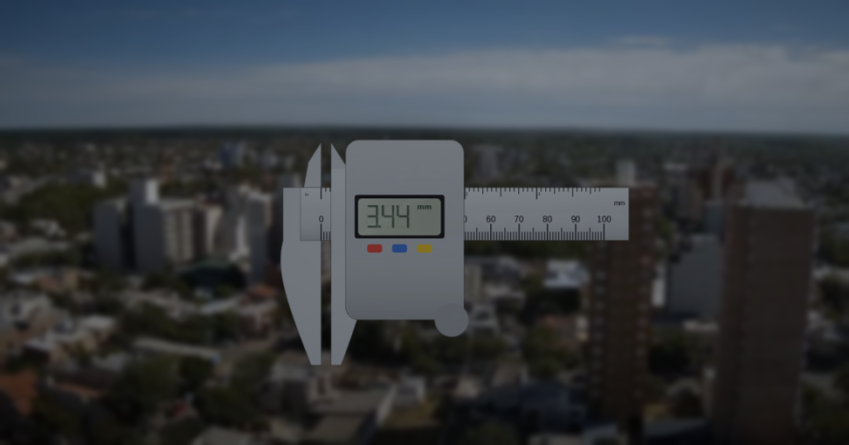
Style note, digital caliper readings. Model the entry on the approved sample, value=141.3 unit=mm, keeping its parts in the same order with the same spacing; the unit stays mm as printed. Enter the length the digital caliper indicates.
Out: value=3.44 unit=mm
